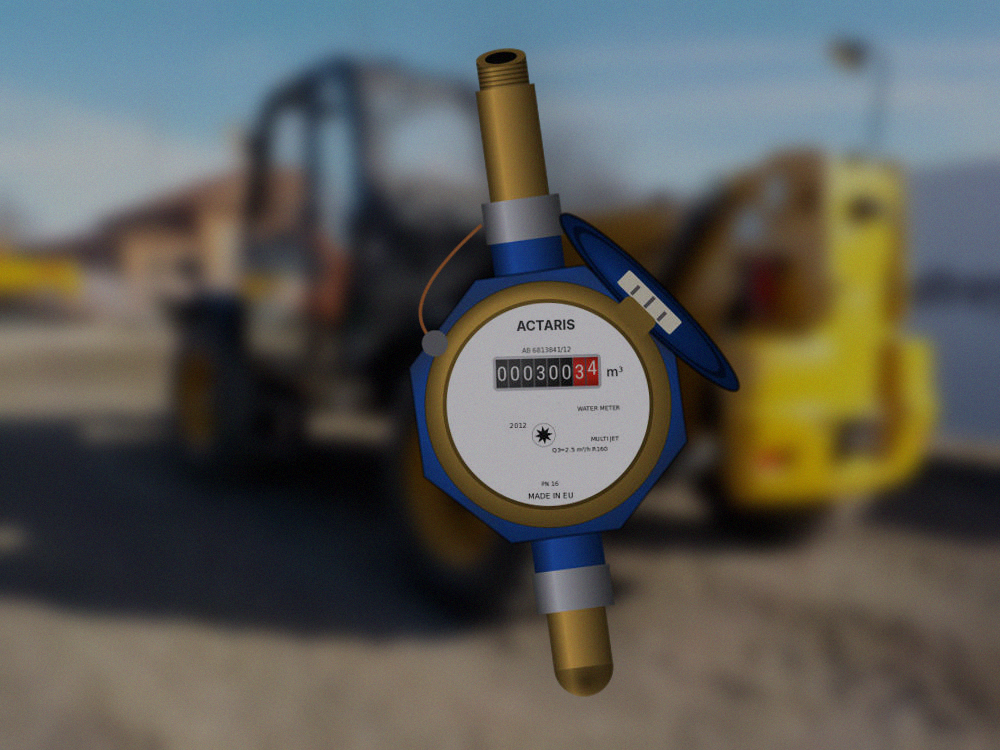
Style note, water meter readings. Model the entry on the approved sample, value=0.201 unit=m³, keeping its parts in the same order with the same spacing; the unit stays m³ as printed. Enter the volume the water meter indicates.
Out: value=300.34 unit=m³
